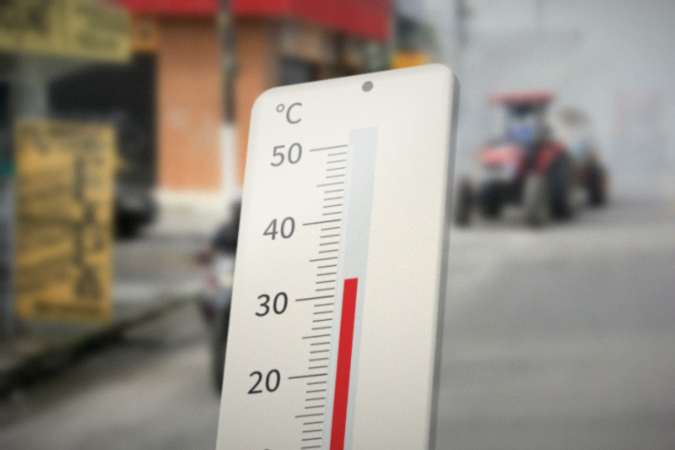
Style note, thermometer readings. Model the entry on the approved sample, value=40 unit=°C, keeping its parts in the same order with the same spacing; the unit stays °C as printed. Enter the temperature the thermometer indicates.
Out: value=32 unit=°C
